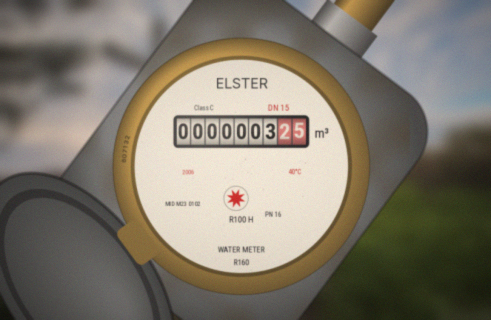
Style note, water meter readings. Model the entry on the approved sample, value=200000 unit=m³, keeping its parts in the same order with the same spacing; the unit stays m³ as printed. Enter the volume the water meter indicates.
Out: value=3.25 unit=m³
